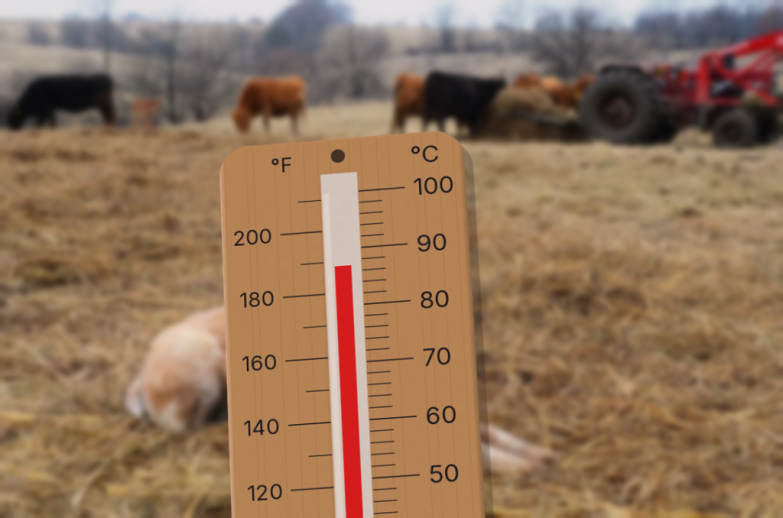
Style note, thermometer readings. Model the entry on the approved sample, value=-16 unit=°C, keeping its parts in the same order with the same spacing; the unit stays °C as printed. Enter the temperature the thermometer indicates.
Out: value=87 unit=°C
